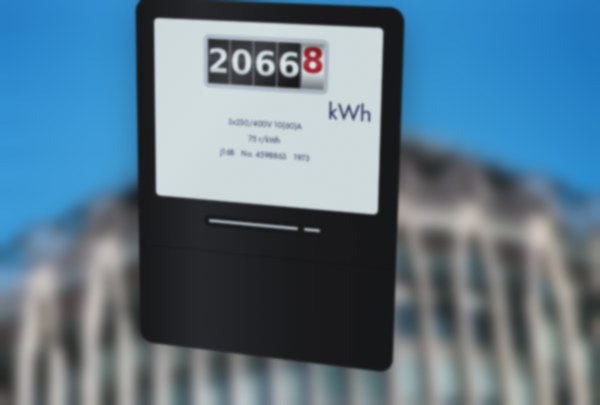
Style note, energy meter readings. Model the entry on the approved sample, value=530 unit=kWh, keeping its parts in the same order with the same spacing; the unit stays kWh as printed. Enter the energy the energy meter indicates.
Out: value=2066.8 unit=kWh
